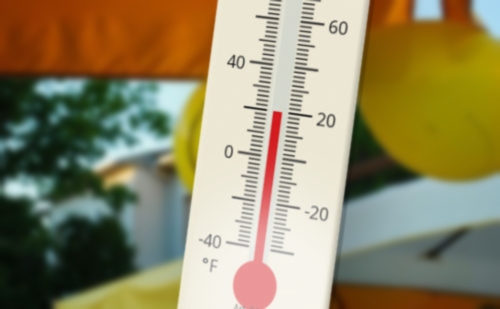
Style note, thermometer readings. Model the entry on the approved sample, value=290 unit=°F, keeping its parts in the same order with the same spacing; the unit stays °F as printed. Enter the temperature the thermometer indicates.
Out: value=20 unit=°F
